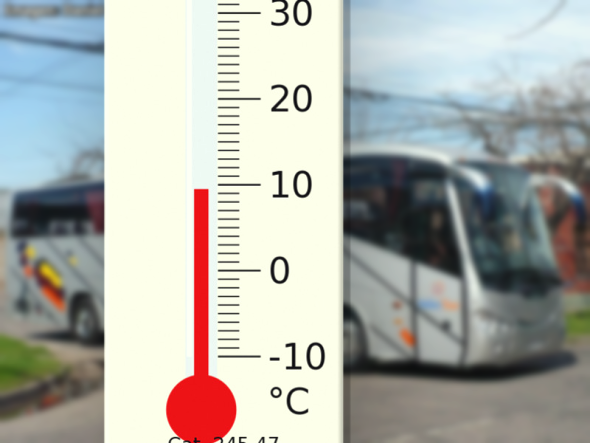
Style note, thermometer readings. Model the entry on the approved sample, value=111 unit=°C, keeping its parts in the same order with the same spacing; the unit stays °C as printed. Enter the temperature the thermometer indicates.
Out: value=9.5 unit=°C
